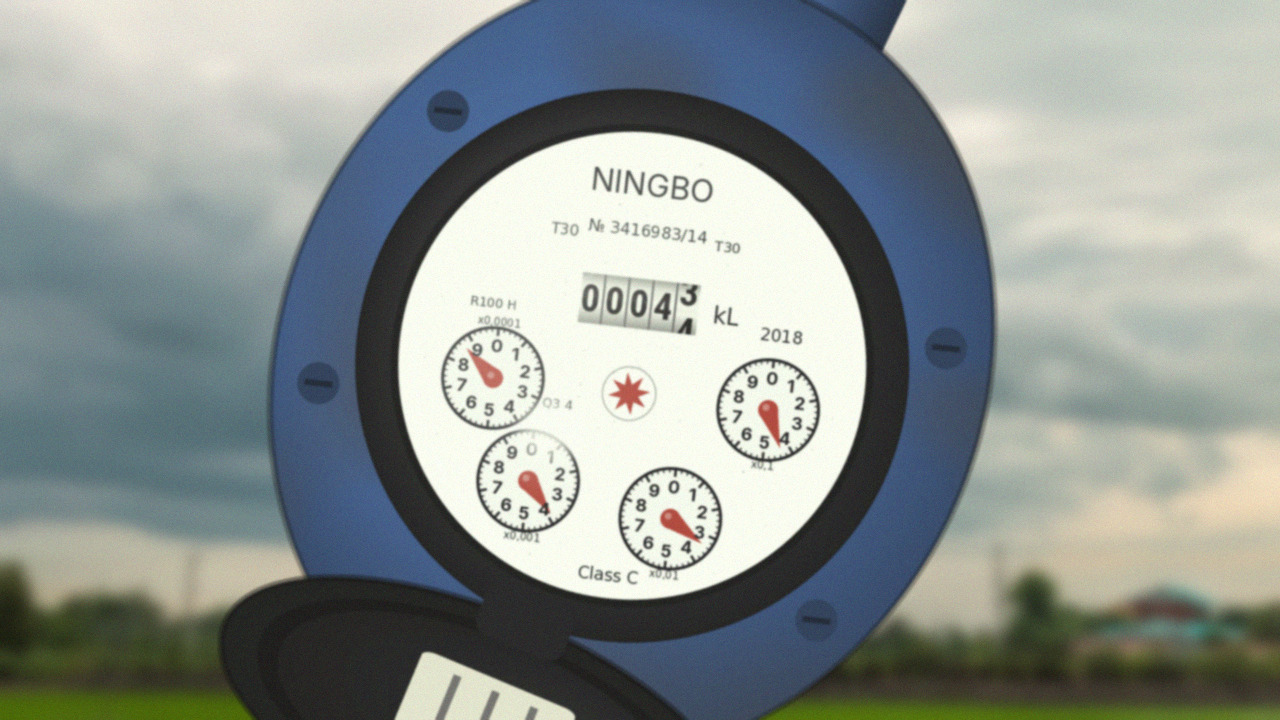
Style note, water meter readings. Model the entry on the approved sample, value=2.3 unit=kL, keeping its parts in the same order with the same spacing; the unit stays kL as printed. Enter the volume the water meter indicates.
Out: value=43.4338 unit=kL
